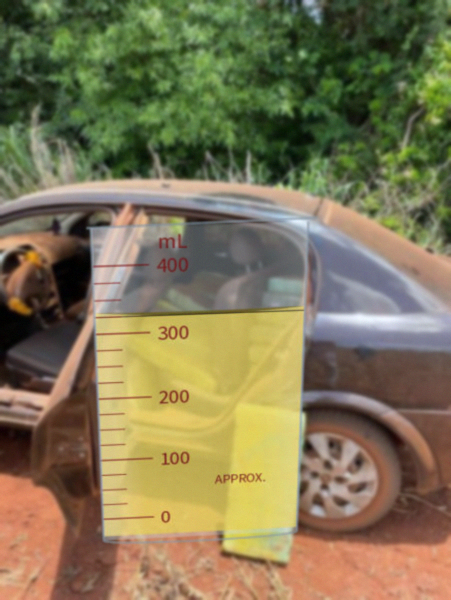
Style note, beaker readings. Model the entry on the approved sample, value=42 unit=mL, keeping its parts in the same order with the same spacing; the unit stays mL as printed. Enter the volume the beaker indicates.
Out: value=325 unit=mL
